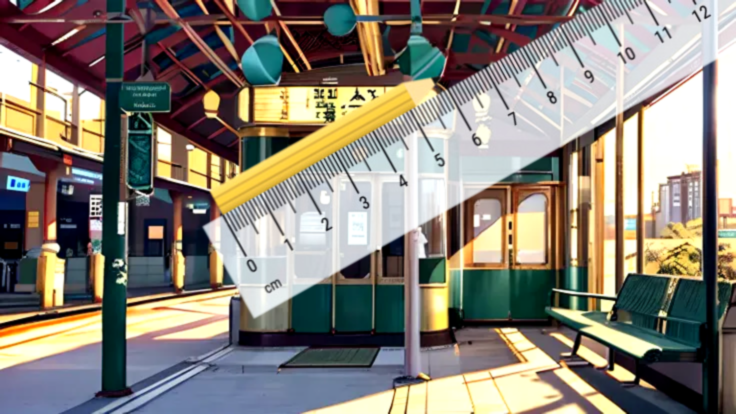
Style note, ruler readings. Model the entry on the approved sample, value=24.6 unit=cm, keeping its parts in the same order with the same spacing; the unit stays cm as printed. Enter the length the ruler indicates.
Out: value=6 unit=cm
